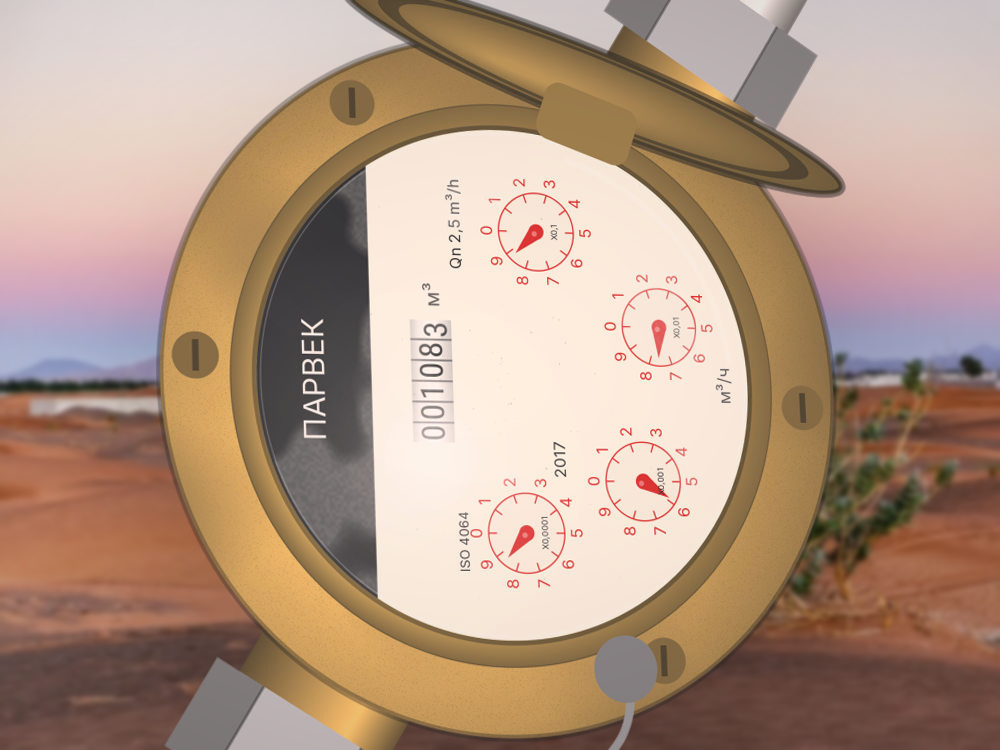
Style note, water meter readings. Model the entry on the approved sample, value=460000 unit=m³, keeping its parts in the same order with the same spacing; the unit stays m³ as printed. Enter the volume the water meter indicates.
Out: value=1082.8758 unit=m³
